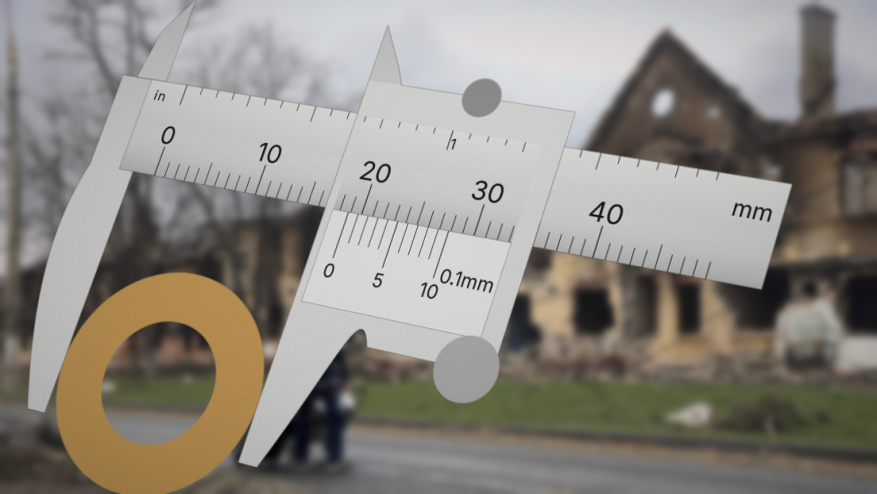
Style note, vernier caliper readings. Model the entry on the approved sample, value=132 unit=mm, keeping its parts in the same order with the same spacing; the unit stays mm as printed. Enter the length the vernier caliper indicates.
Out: value=18.8 unit=mm
